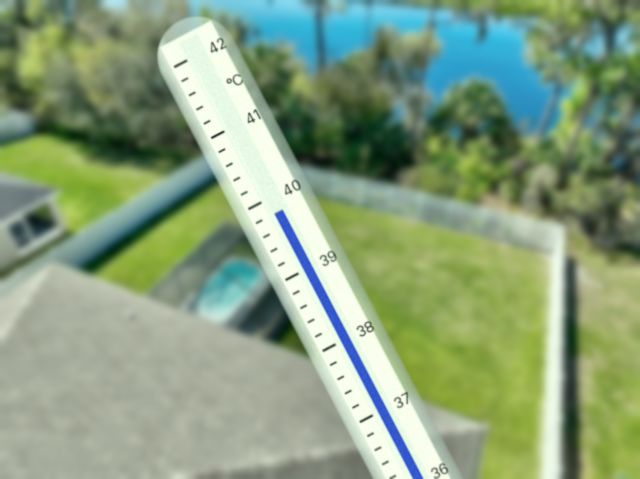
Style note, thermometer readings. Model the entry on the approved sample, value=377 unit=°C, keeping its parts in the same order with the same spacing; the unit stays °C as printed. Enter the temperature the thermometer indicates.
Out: value=39.8 unit=°C
